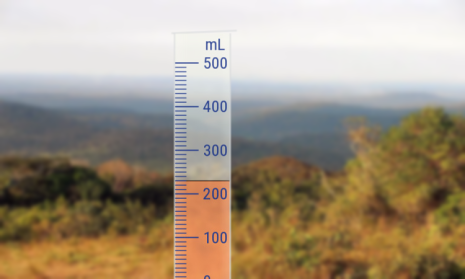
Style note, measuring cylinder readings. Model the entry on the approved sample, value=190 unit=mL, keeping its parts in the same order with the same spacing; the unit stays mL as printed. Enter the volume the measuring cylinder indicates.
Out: value=230 unit=mL
